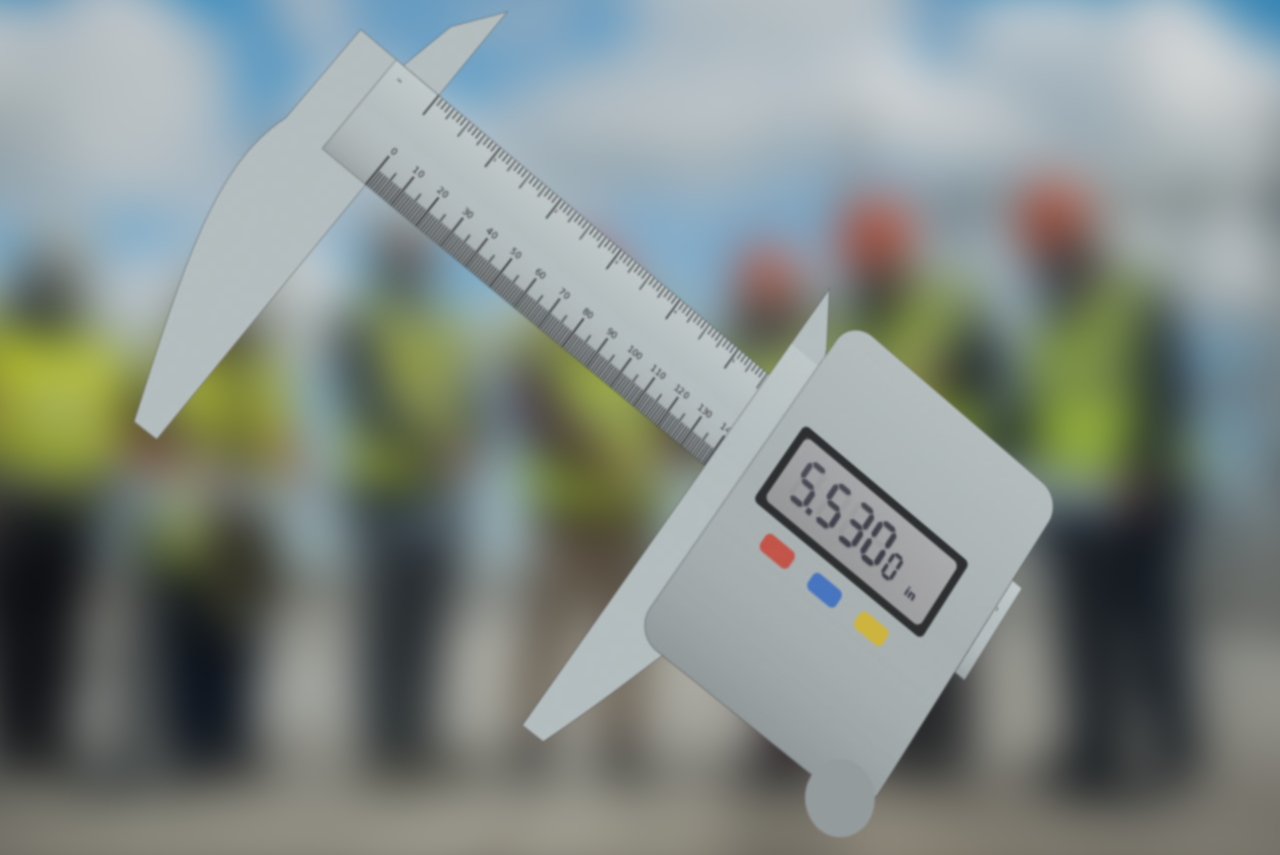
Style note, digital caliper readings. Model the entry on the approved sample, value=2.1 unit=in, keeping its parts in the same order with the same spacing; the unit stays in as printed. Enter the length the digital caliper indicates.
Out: value=5.5300 unit=in
